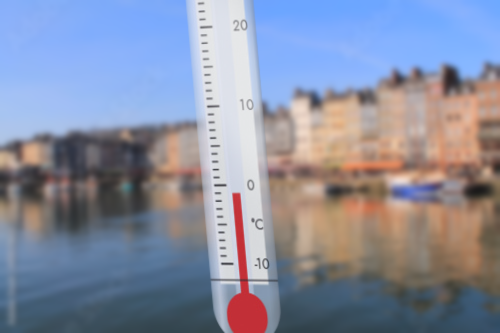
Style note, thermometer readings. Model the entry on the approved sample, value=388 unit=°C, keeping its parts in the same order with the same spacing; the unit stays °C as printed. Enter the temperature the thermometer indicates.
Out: value=-1 unit=°C
